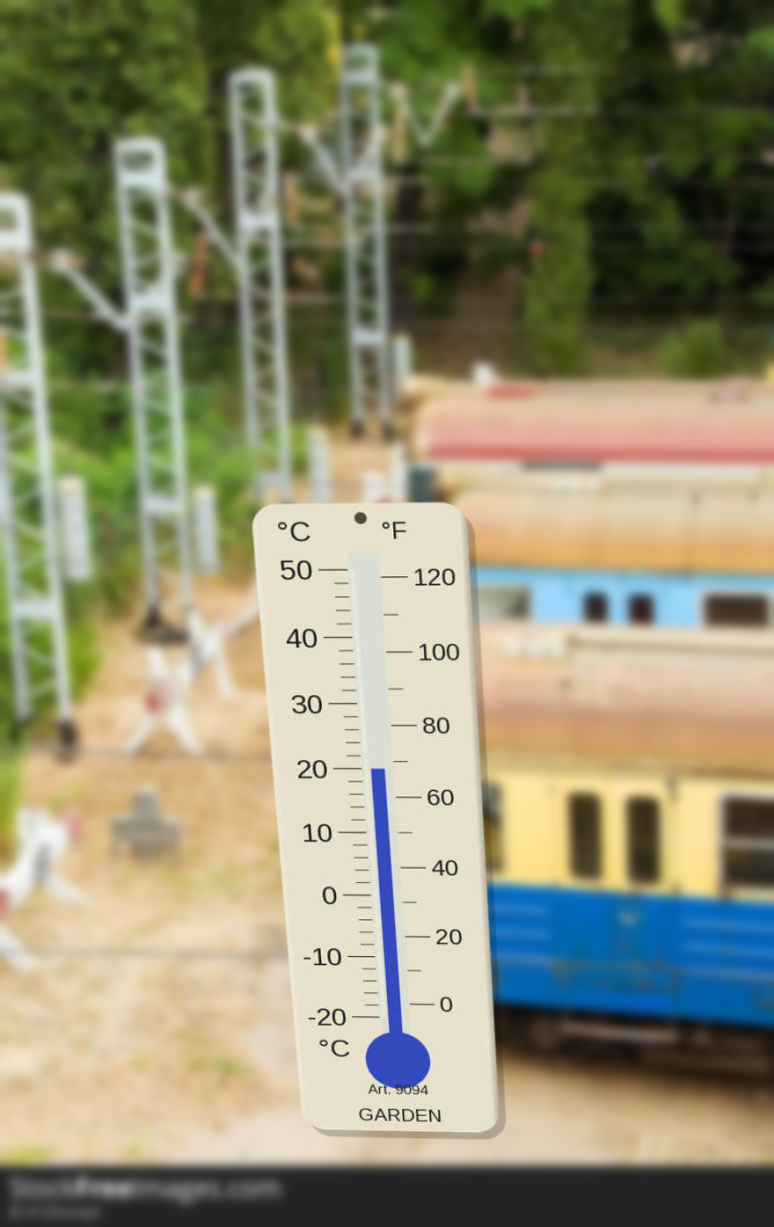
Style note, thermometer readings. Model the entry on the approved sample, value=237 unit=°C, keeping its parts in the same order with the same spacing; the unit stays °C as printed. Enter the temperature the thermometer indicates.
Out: value=20 unit=°C
